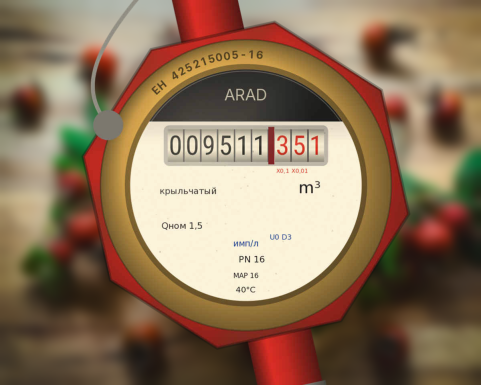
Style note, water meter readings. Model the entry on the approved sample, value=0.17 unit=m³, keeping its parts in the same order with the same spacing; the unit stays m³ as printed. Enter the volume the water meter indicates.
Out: value=9511.351 unit=m³
